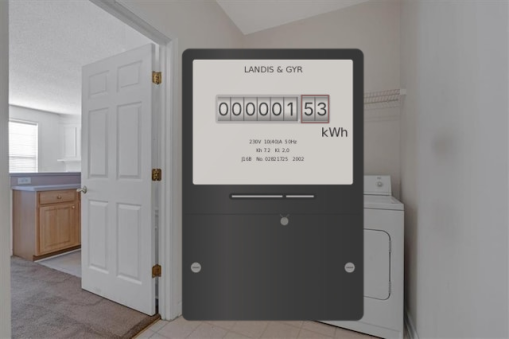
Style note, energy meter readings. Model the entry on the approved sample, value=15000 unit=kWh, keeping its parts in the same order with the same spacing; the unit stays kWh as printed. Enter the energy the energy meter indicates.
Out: value=1.53 unit=kWh
